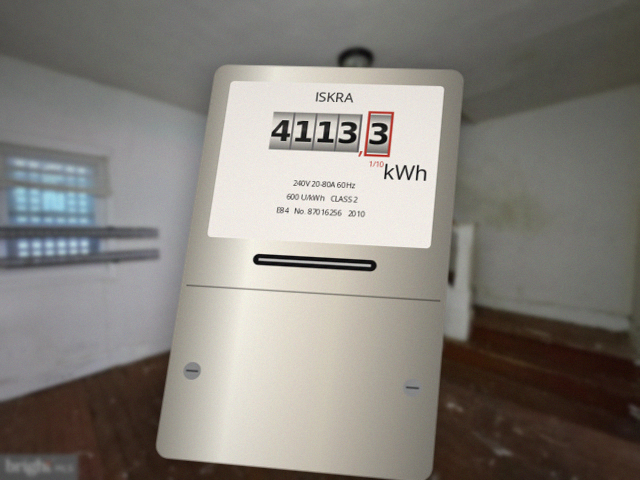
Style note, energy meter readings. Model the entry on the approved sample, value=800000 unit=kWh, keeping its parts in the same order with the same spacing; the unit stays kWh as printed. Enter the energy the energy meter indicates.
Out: value=4113.3 unit=kWh
